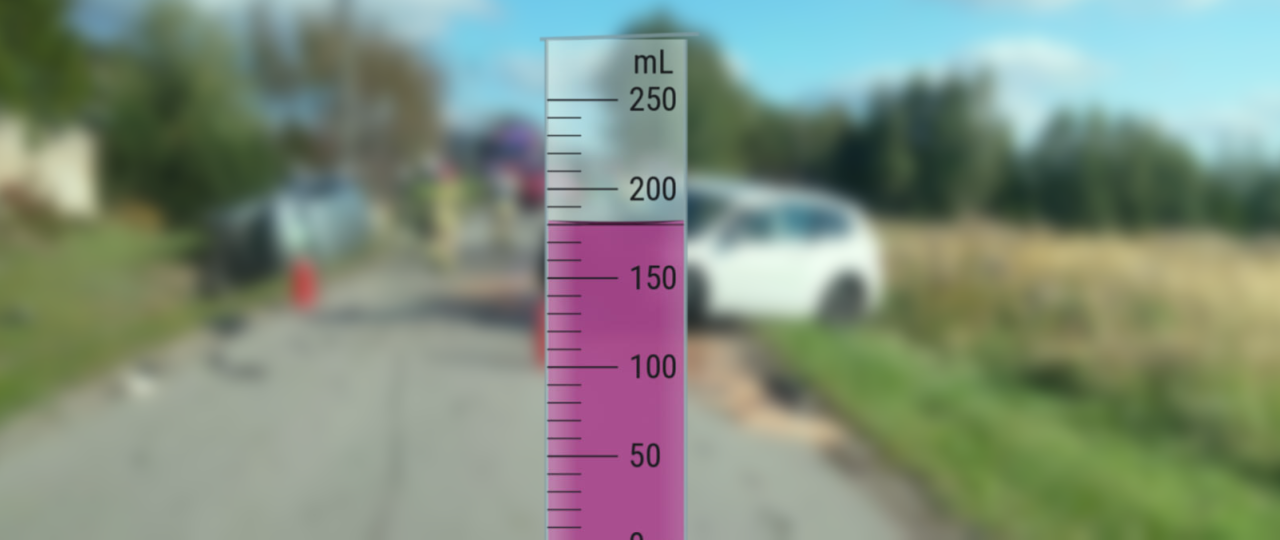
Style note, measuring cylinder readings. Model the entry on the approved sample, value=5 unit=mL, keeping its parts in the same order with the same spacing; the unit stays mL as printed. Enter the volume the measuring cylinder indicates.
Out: value=180 unit=mL
